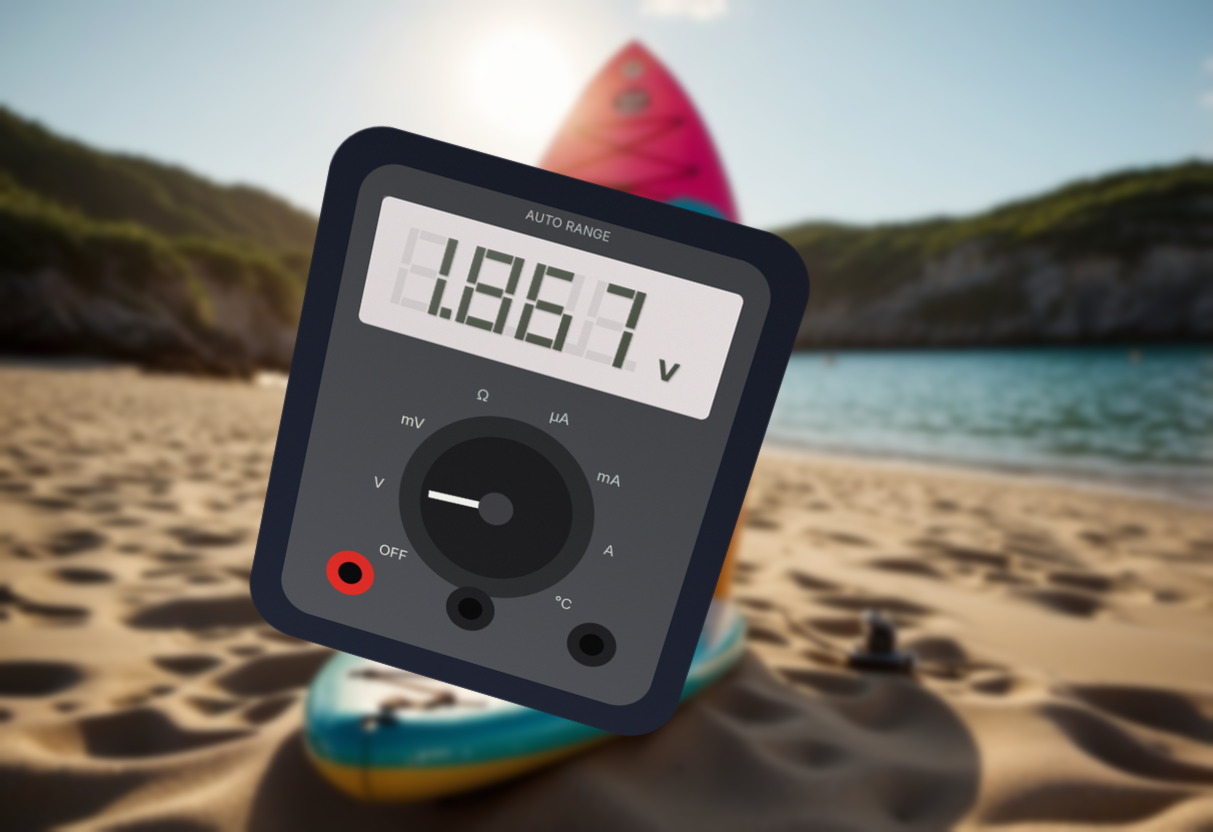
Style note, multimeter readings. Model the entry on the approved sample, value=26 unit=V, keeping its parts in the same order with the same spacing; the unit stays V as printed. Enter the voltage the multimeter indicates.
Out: value=1.867 unit=V
